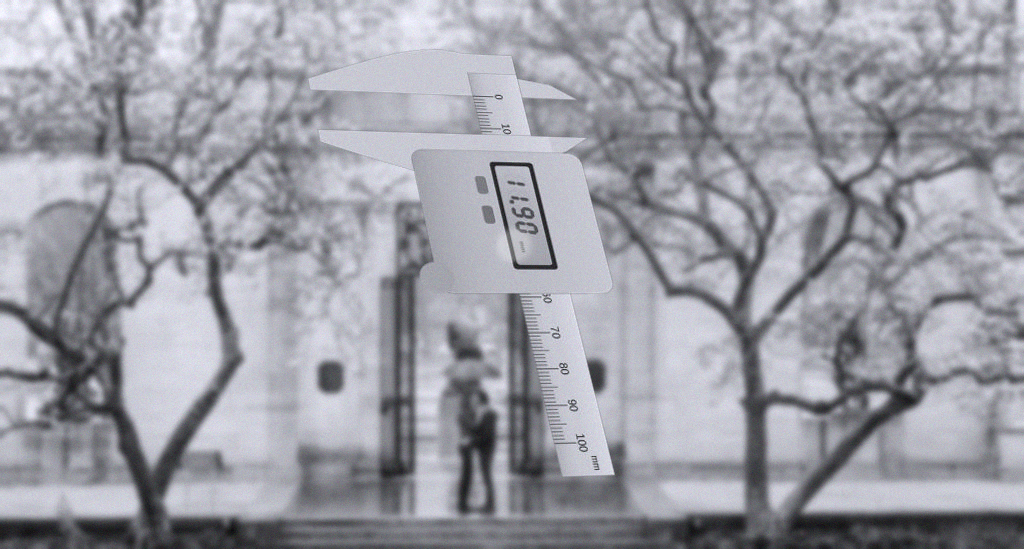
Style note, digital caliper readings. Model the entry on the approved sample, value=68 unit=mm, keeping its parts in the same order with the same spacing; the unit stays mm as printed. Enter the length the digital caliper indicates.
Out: value=11.90 unit=mm
